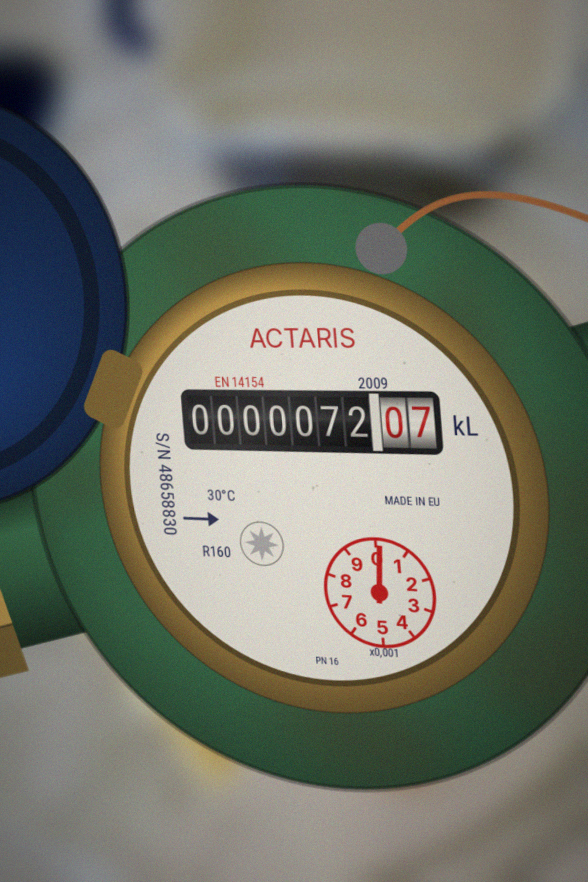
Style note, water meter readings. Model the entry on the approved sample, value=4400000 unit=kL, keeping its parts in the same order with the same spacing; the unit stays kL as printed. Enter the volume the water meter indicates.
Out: value=72.070 unit=kL
